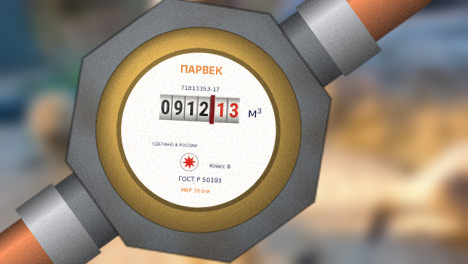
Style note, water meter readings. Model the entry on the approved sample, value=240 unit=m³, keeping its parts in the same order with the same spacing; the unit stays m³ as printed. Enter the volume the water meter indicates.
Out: value=912.13 unit=m³
